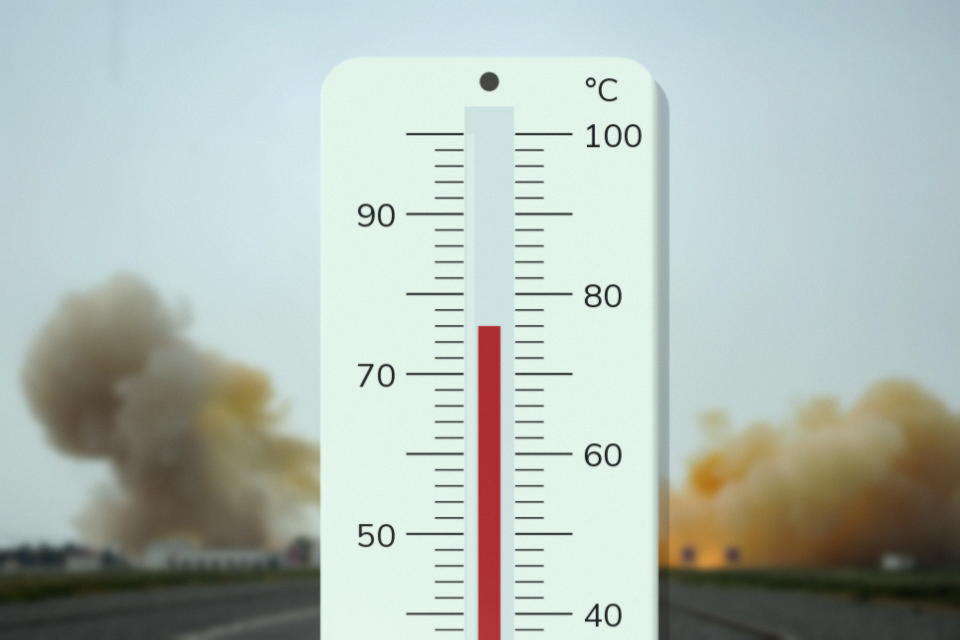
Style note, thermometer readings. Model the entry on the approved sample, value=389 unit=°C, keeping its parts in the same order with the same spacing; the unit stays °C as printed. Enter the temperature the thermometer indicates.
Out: value=76 unit=°C
